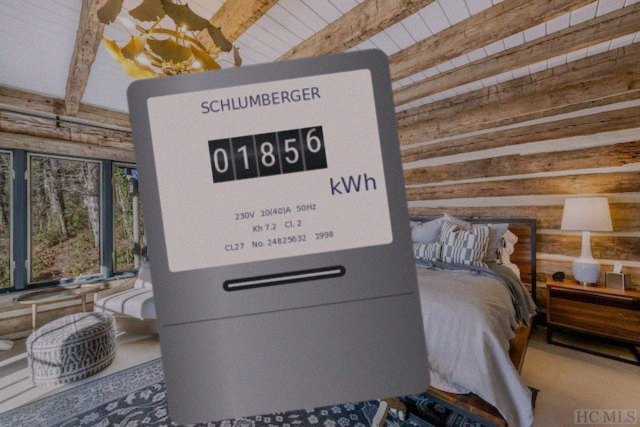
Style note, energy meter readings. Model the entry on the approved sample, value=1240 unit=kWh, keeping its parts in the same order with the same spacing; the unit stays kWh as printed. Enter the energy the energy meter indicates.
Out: value=1856 unit=kWh
